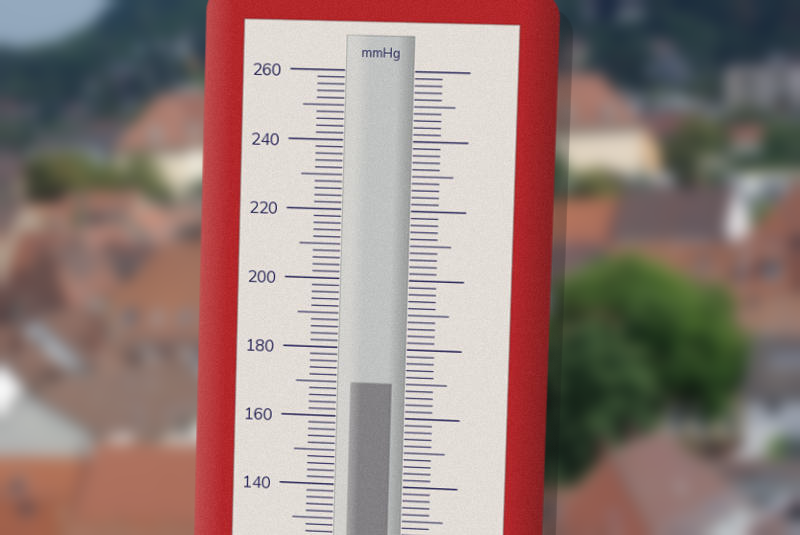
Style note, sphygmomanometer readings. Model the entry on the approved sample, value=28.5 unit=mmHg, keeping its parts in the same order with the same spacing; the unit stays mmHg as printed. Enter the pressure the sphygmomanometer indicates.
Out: value=170 unit=mmHg
